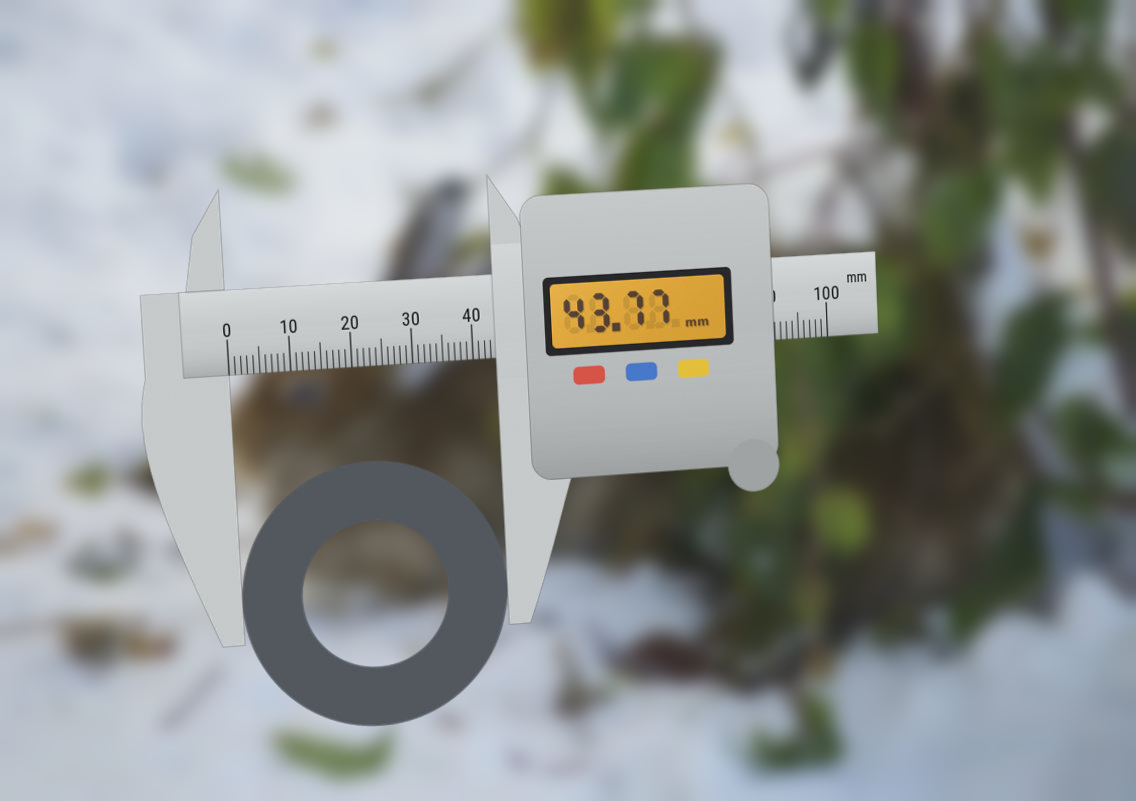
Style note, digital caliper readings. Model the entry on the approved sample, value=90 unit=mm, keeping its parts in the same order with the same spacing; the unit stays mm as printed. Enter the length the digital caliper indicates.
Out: value=43.77 unit=mm
